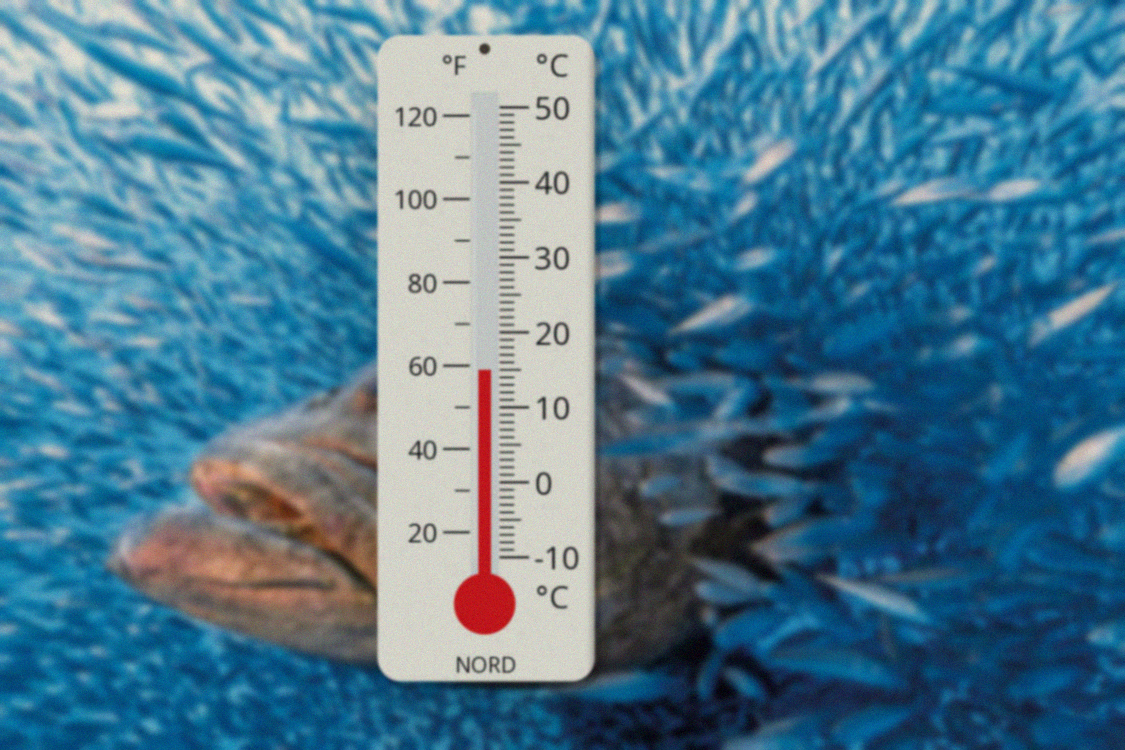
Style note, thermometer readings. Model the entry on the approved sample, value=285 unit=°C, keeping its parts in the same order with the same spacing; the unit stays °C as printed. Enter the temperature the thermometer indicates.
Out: value=15 unit=°C
